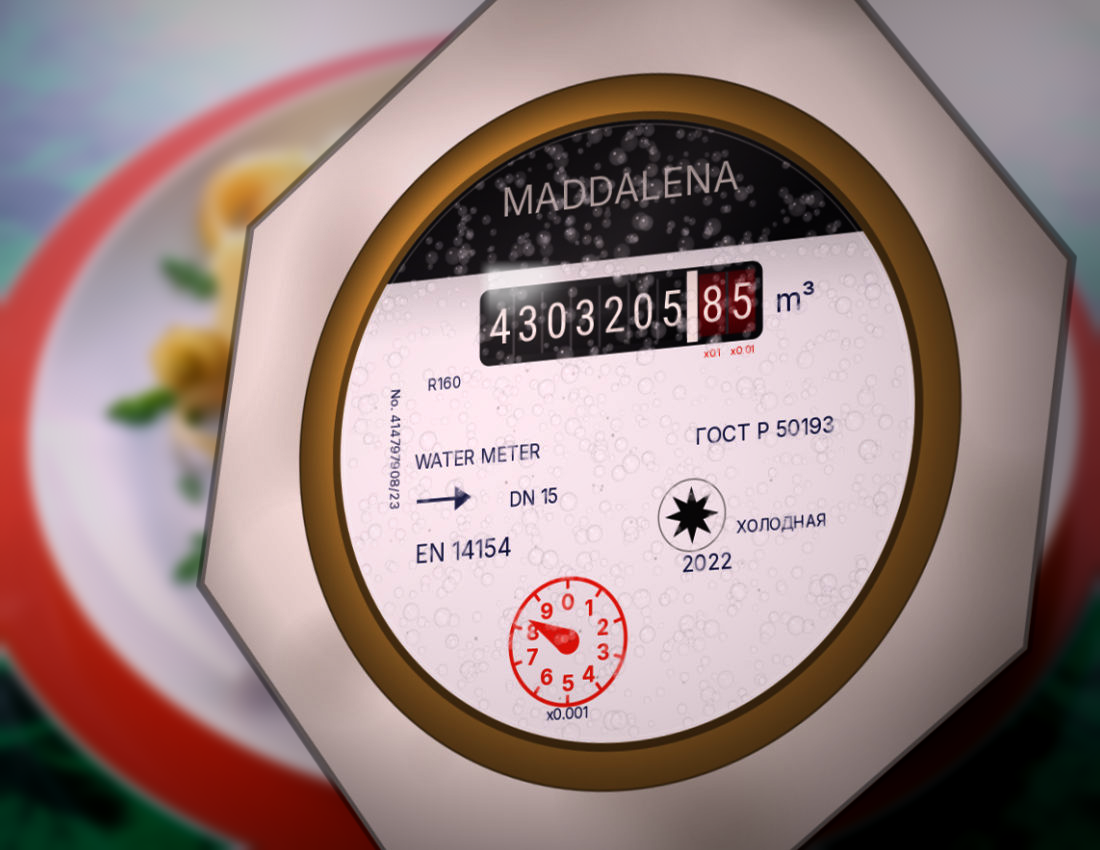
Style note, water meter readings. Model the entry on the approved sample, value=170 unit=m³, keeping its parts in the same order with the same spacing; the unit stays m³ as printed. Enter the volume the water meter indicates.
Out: value=4303205.858 unit=m³
